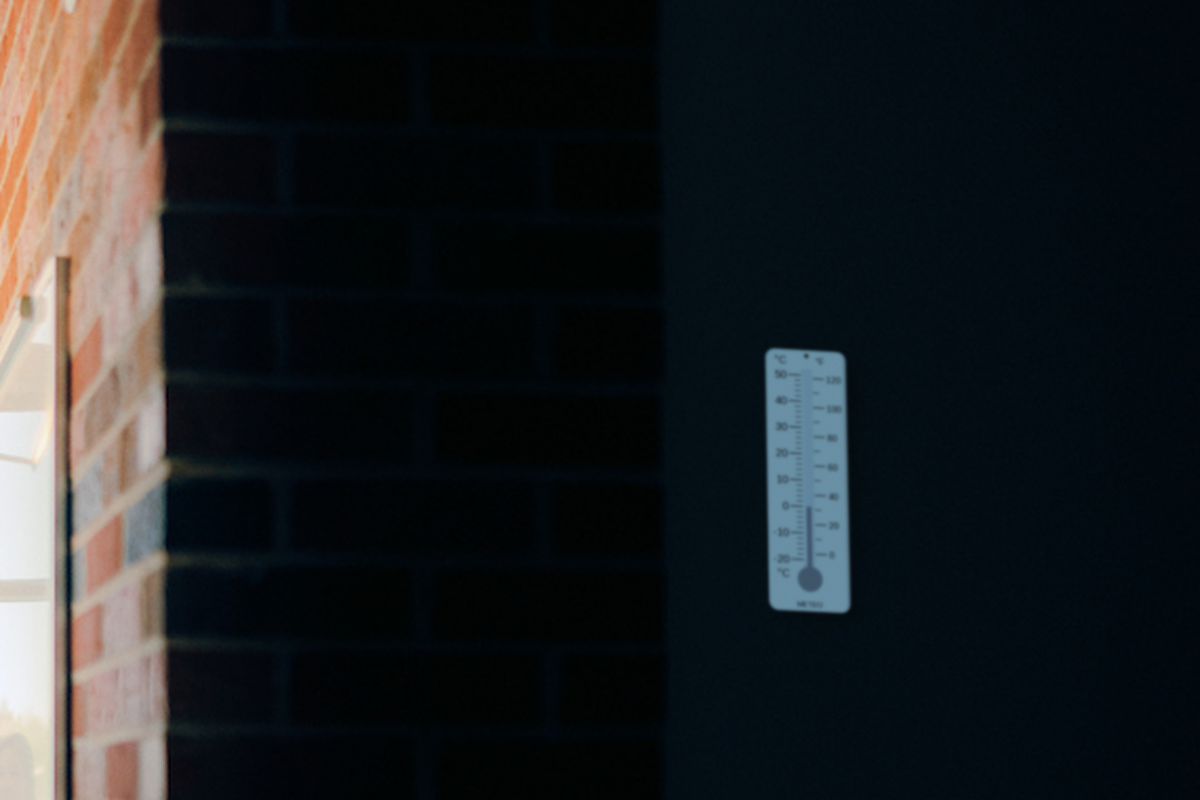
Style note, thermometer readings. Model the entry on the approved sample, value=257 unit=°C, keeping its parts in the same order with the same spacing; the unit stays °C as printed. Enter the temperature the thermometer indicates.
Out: value=0 unit=°C
